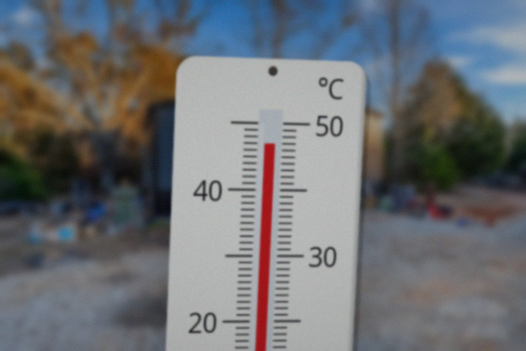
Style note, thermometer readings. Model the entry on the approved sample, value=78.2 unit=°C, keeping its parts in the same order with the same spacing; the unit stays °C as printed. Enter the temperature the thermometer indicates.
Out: value=47 unit=°C
